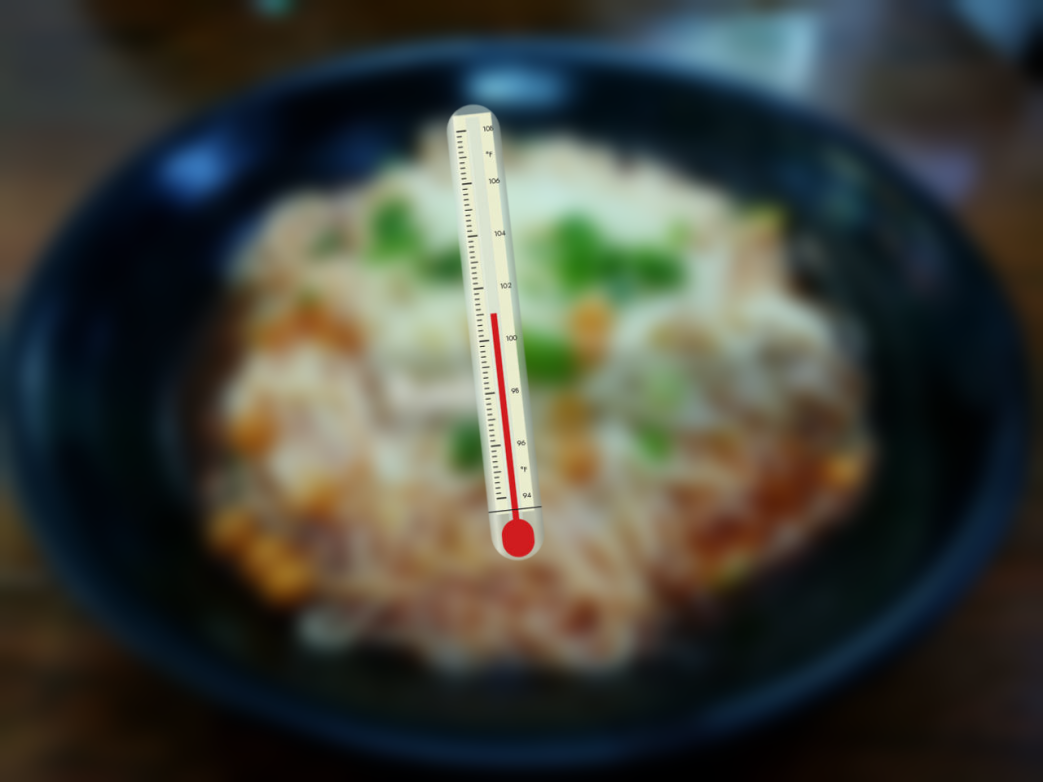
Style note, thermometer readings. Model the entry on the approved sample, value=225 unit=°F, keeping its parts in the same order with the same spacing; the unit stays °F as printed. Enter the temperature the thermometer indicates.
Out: value=101 unit=°F
